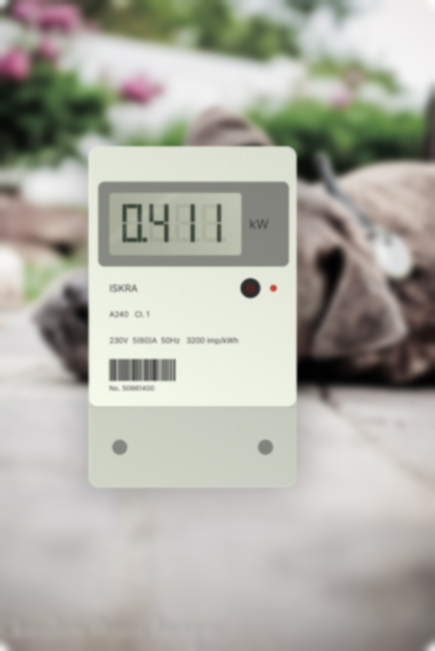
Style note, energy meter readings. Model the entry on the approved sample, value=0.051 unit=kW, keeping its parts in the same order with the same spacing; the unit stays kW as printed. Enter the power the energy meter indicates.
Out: value=0.411 unit=kW
